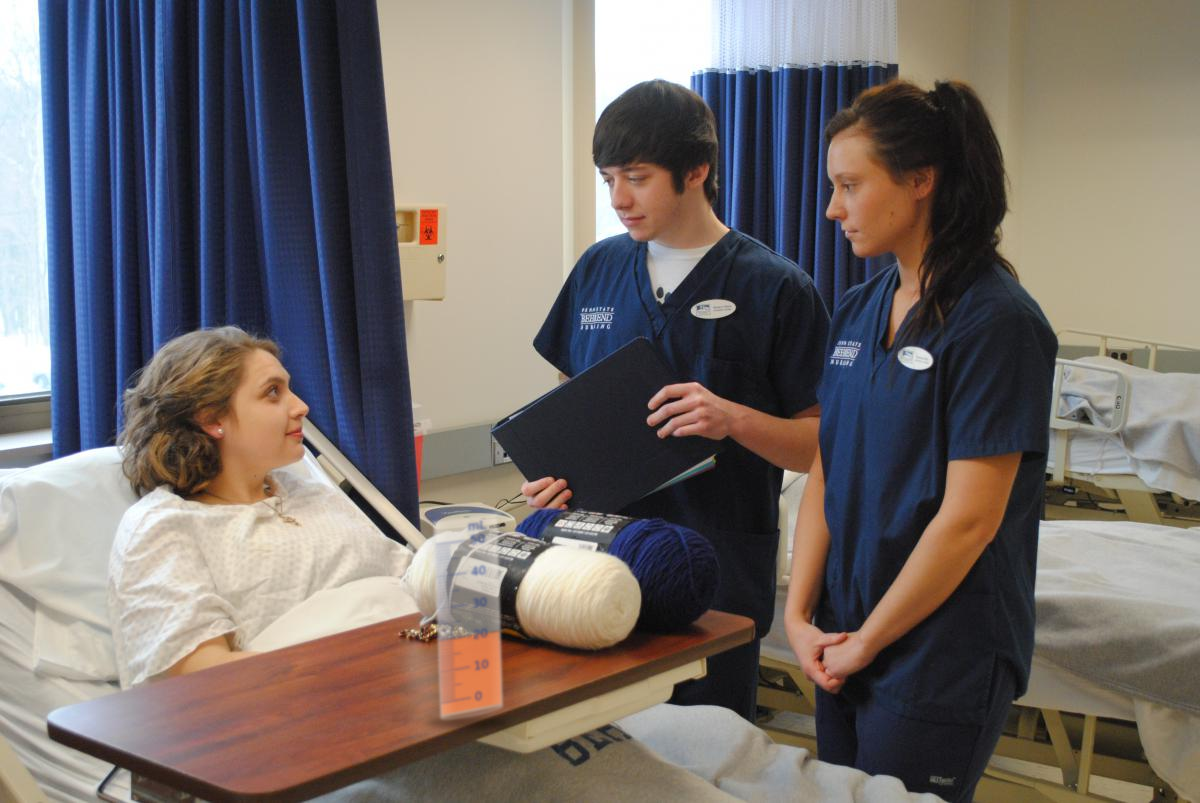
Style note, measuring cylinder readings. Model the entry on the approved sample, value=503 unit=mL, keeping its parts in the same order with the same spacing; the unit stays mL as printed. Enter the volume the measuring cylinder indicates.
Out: value=20 unit=mL
